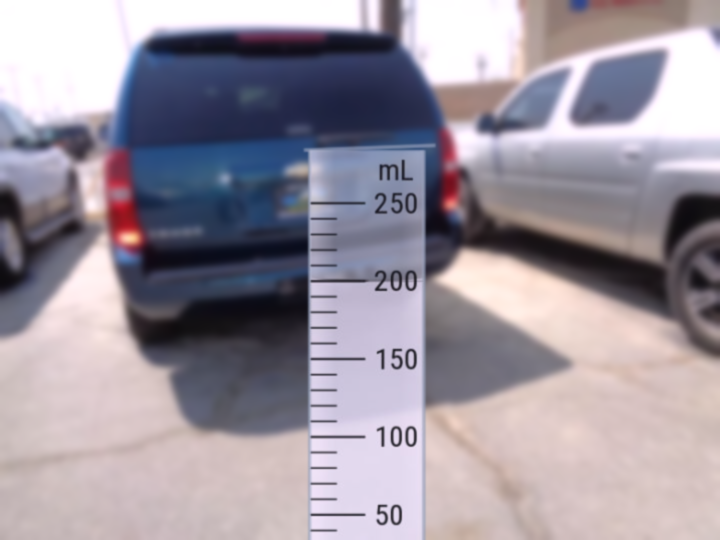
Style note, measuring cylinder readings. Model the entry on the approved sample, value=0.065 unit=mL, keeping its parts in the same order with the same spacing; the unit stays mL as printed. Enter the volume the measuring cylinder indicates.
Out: value=200 unit=mL
